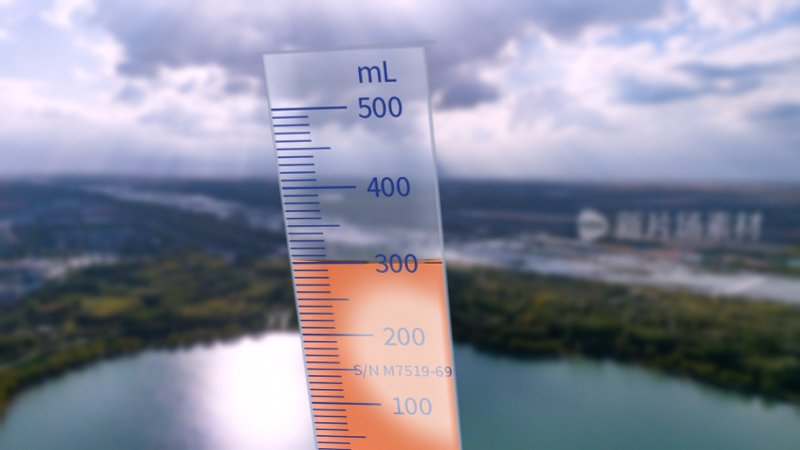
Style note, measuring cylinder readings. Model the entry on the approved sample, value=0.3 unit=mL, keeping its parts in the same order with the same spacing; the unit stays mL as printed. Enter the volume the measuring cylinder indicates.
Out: value=300 unit=mL
